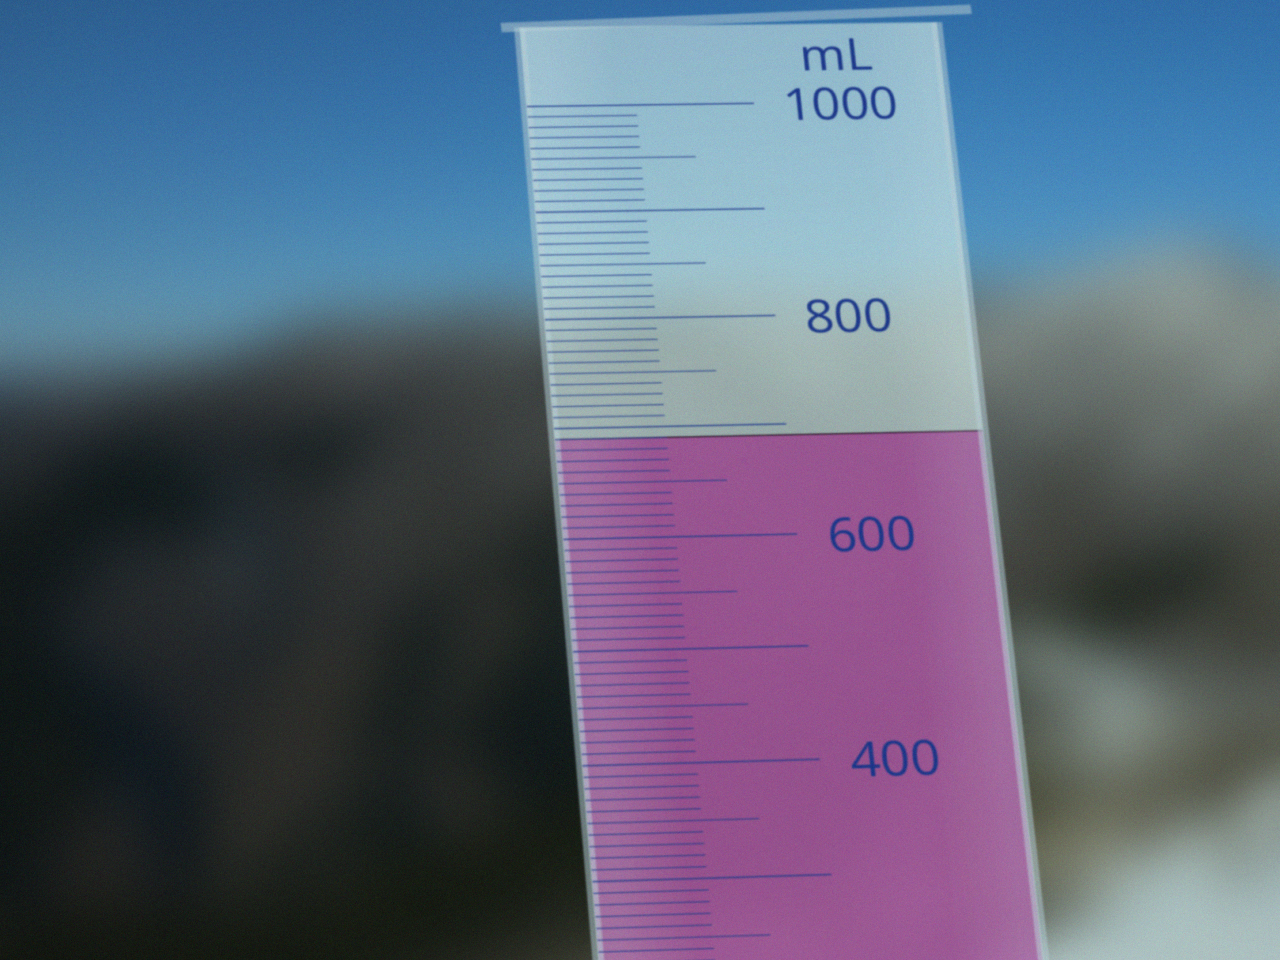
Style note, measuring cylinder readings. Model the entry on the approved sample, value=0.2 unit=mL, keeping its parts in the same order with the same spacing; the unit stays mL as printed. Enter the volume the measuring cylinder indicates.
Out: value=690 unit=mL
